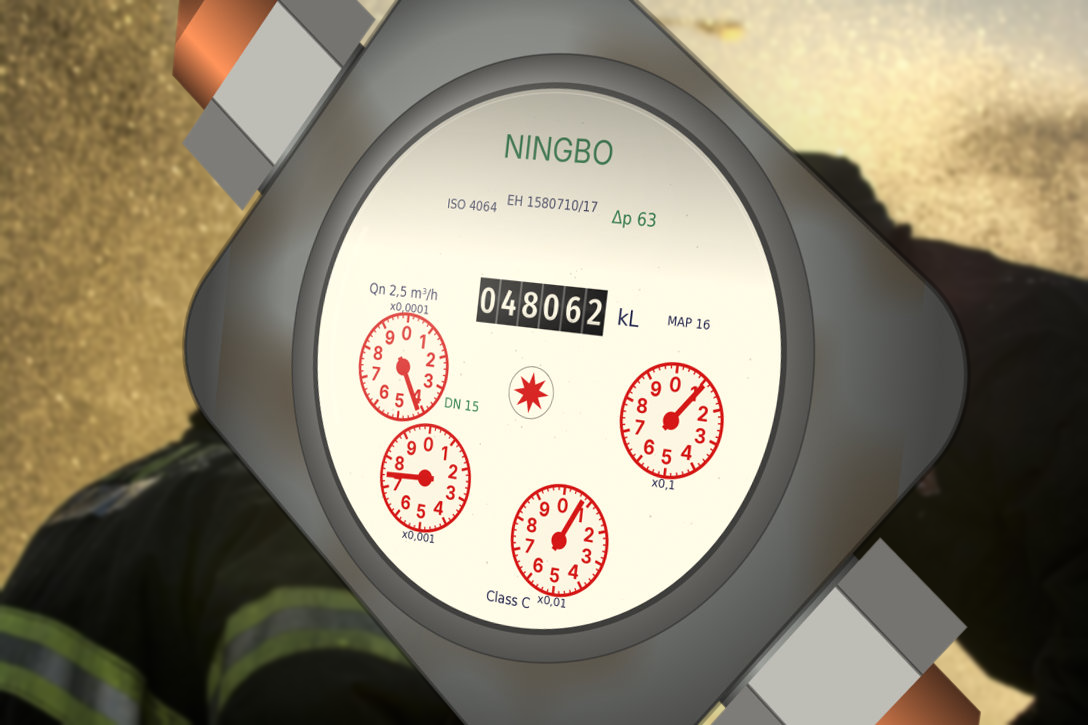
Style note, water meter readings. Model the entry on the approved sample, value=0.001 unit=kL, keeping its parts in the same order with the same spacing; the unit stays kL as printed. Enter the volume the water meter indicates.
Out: value=48062.1074 unit=kL
